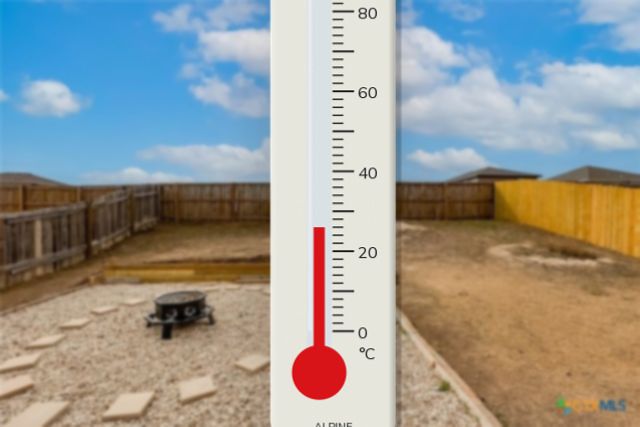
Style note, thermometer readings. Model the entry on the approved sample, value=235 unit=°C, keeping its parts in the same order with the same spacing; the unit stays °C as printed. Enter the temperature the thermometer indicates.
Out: value=26 unit=°C
